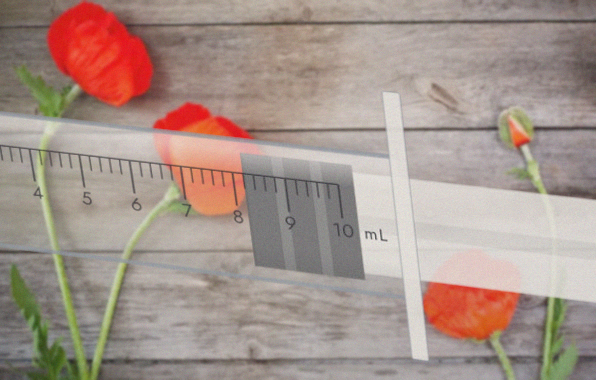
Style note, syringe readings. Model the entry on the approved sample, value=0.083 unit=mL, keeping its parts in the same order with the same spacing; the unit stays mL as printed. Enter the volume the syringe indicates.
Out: value=8.2 unit=mL
